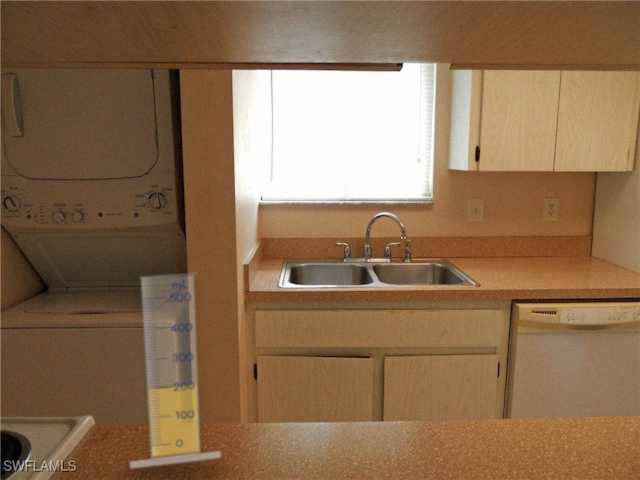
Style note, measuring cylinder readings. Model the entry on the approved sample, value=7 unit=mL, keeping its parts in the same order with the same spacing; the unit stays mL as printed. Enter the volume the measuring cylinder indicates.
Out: value=200 unit=mL
